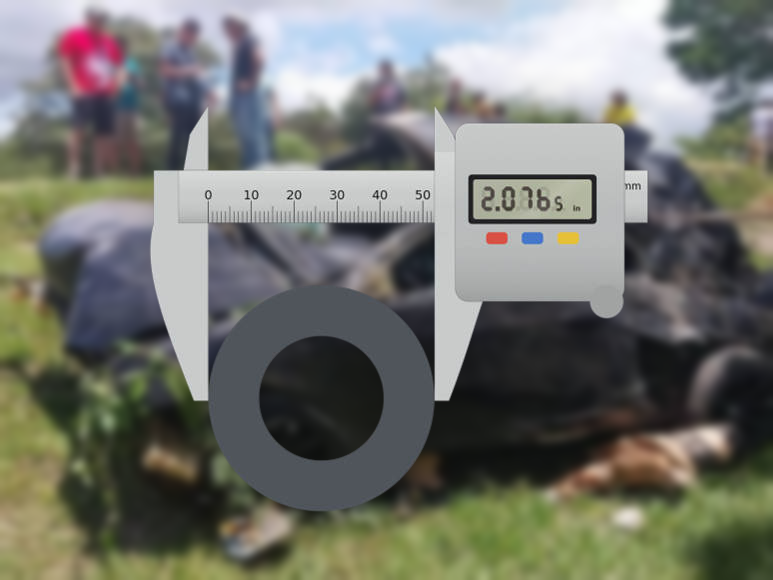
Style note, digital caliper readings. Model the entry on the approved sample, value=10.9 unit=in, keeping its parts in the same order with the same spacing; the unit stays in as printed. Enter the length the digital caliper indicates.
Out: value=2.0765 unit=in
